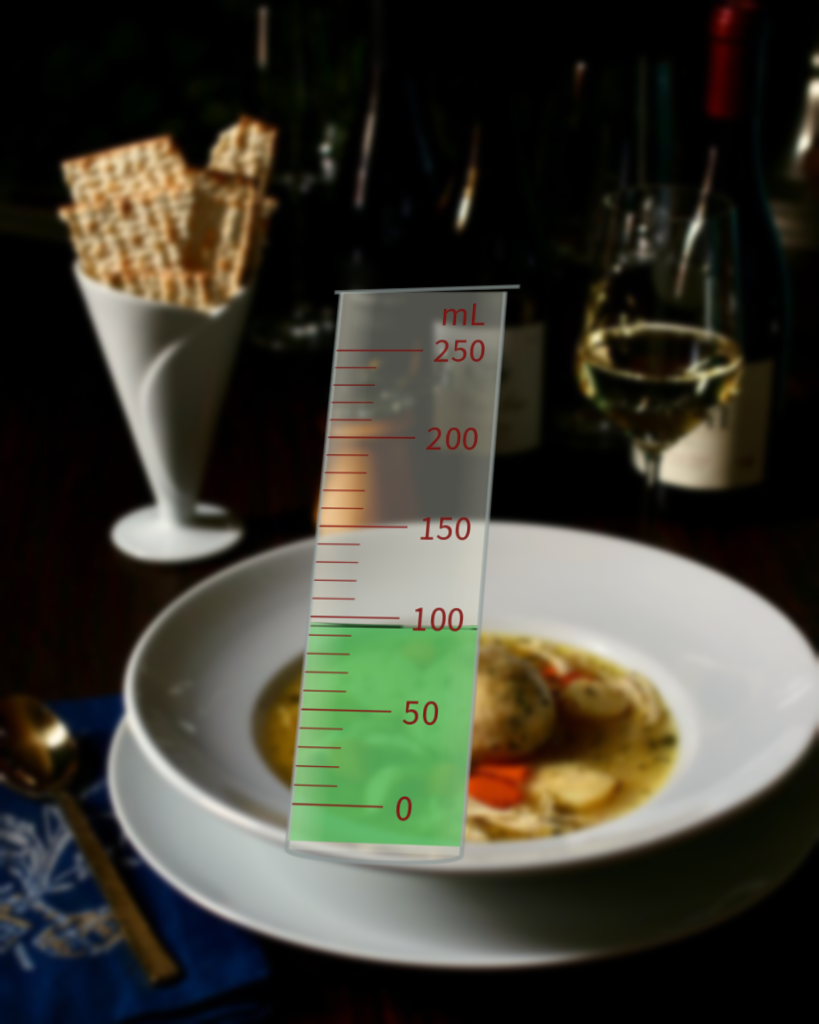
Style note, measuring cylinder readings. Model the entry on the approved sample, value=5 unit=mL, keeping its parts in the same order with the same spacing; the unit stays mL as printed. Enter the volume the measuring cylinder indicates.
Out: value=95 unit=mL
